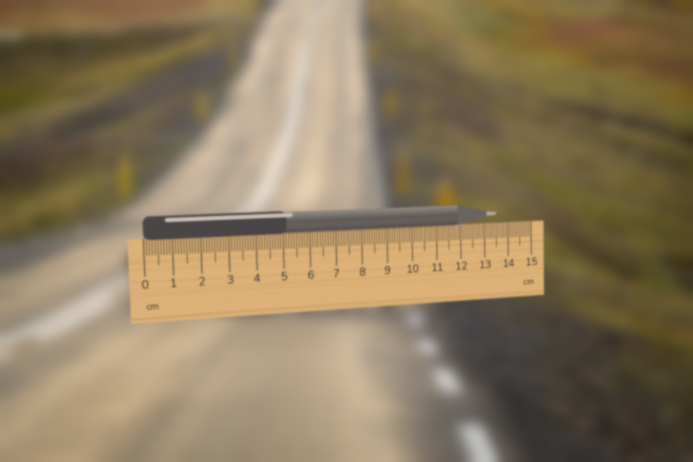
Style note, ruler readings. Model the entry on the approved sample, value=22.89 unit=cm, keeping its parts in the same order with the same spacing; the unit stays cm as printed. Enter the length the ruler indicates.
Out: value=13.5 unit=cm
